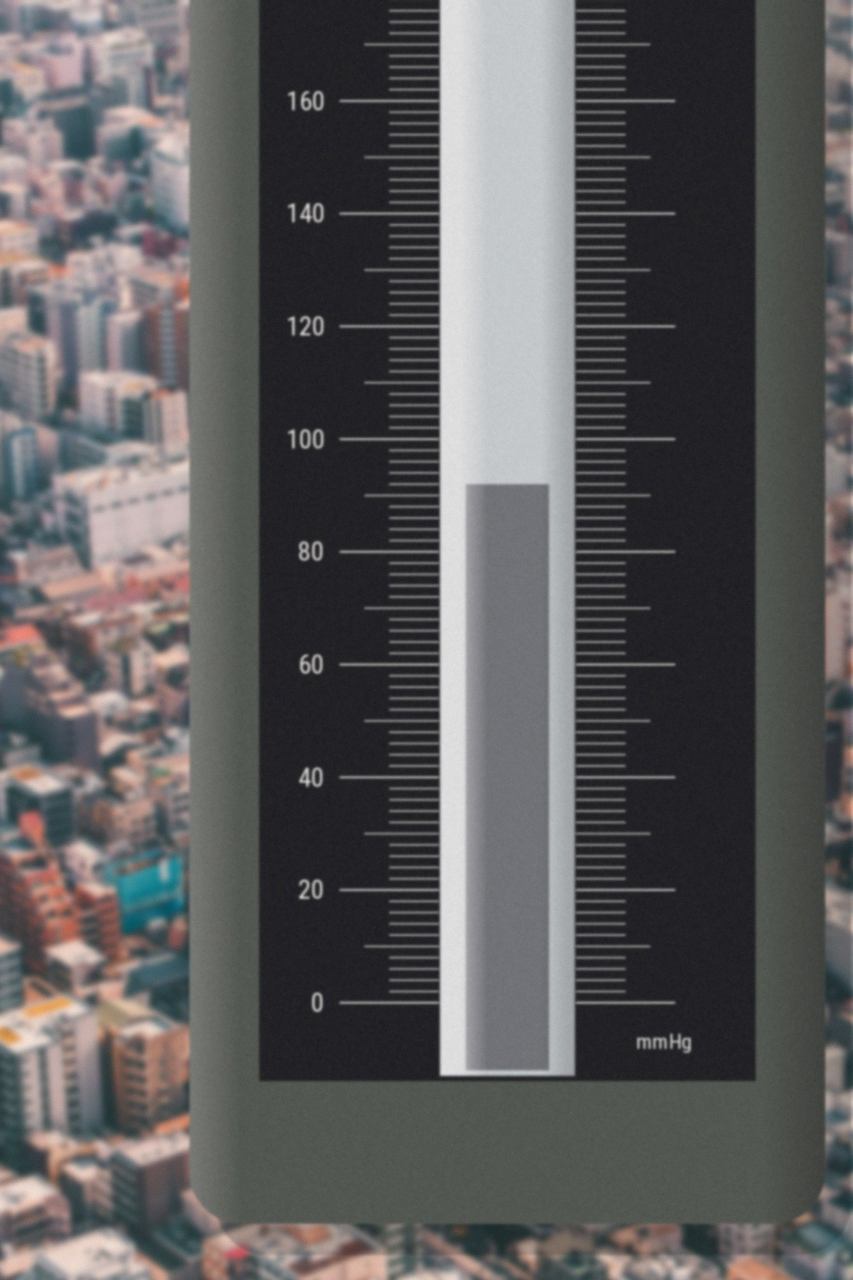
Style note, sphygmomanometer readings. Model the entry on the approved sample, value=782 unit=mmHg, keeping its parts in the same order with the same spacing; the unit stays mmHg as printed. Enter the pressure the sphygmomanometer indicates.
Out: value=92 unit=mmHg
